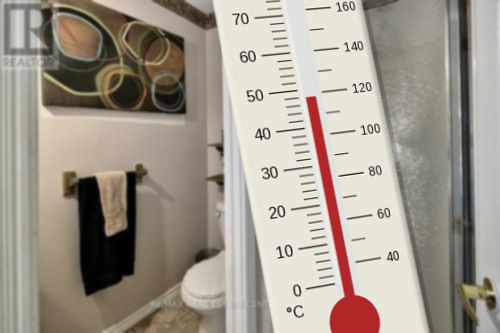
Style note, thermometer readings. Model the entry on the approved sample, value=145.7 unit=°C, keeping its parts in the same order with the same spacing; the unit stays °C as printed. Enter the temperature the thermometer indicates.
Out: value=48 unit=°C
